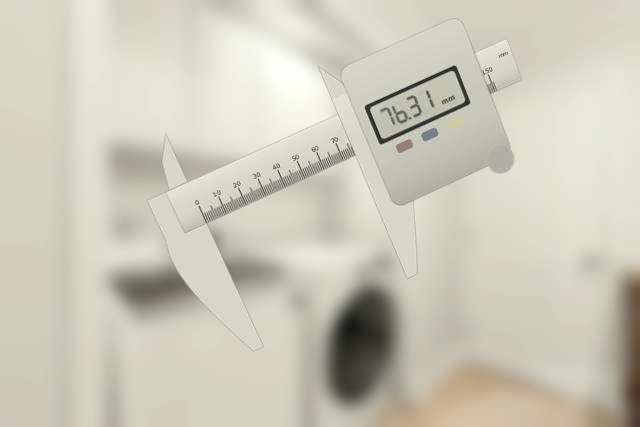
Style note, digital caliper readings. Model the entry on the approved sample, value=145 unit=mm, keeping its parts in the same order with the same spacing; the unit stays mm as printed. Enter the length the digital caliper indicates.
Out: value=76.31 unit=mm
